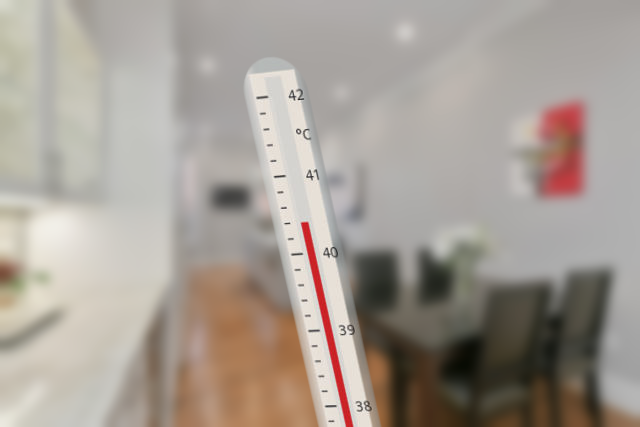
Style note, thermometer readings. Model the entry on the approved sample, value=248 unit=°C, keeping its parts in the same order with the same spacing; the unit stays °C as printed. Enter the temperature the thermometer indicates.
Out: value=40.4 unit=°C
